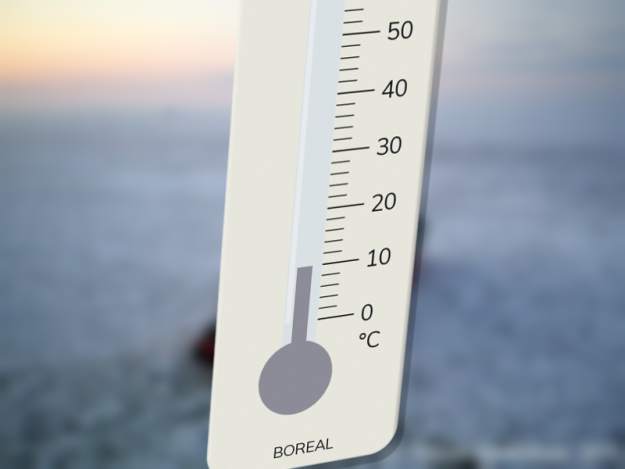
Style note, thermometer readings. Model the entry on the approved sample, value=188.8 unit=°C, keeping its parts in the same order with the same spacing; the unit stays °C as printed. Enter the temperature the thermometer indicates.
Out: value=10 unit=°C
